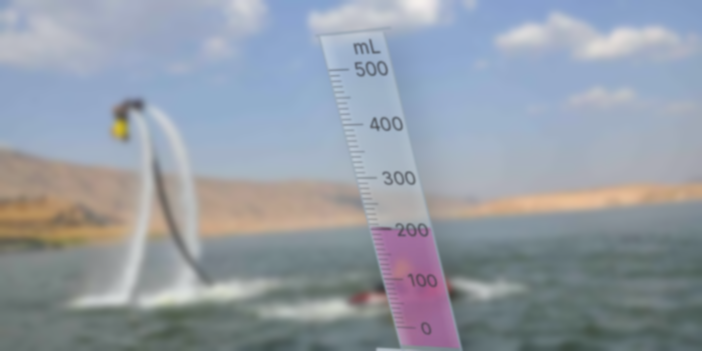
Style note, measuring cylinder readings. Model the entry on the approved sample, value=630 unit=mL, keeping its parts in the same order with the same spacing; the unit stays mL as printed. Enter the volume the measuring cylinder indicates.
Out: value=200 unit=mL
